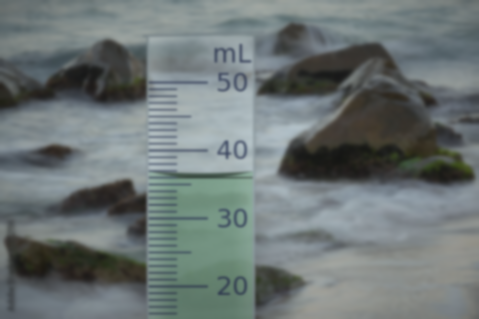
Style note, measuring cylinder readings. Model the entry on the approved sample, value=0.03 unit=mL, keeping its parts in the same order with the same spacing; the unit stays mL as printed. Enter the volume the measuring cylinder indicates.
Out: value=36 unit=mL
